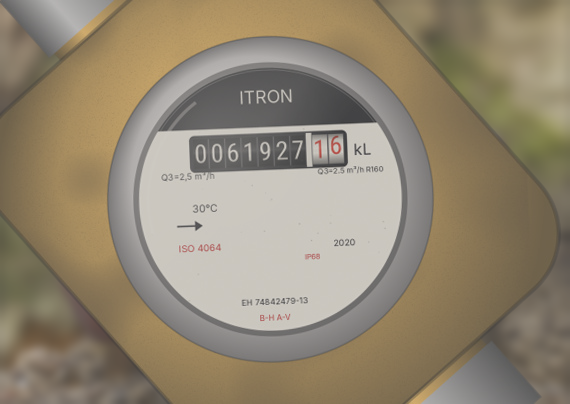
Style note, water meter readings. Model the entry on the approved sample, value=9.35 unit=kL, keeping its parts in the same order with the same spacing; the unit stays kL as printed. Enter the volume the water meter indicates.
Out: value=61927.16 unit=kL
